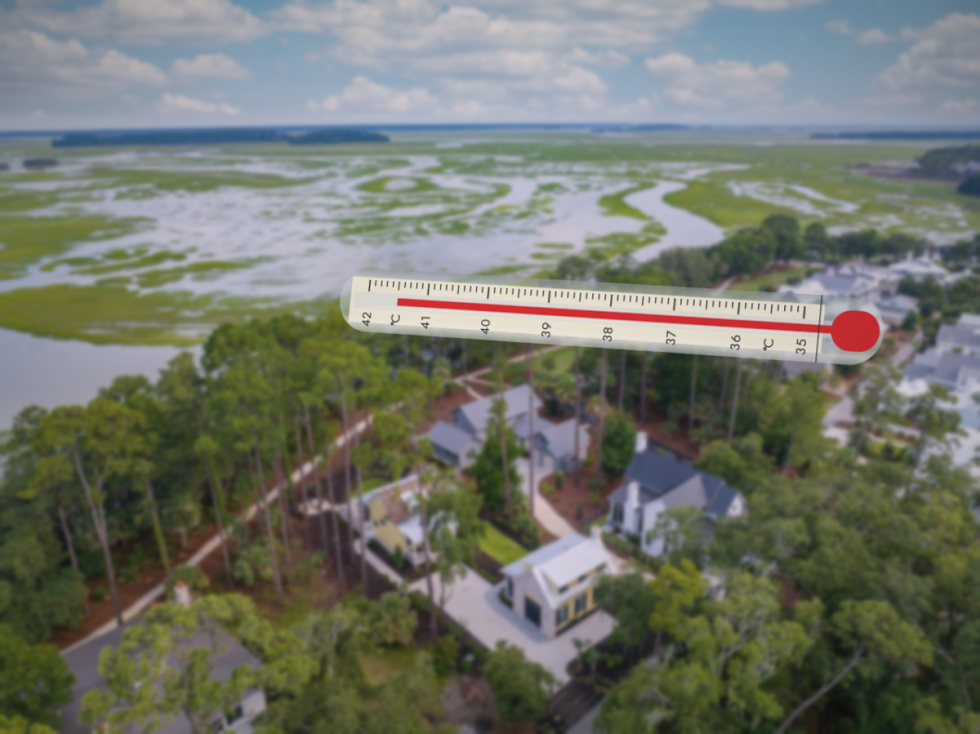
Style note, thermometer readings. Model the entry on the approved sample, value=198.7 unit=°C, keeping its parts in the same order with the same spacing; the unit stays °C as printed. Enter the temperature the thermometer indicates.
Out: value=41.5 unit=°C
